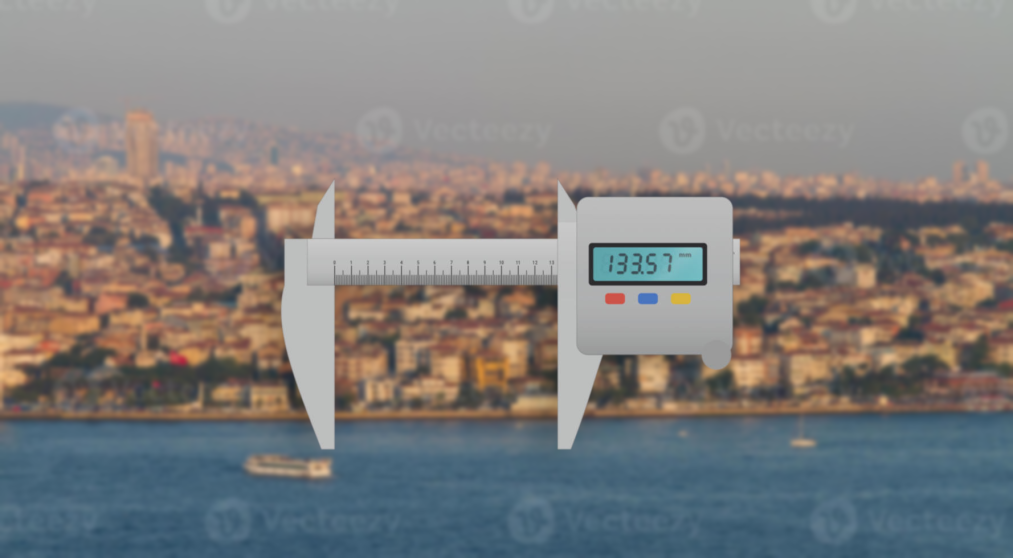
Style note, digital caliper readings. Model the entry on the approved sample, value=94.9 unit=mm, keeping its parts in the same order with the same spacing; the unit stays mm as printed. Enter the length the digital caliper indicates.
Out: value=133.57 unit=mm
